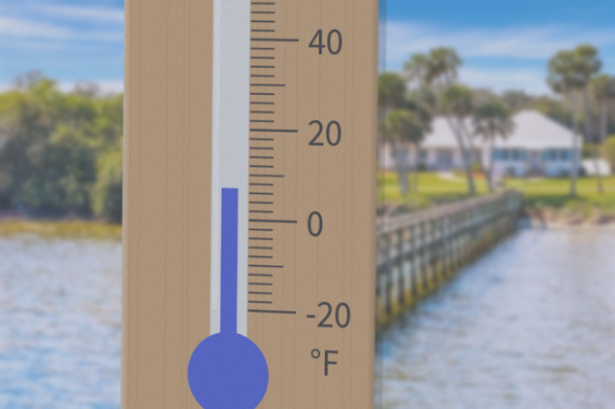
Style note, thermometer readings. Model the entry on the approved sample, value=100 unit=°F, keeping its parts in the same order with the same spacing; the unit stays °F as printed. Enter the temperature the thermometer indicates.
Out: value=7 unit=°F
